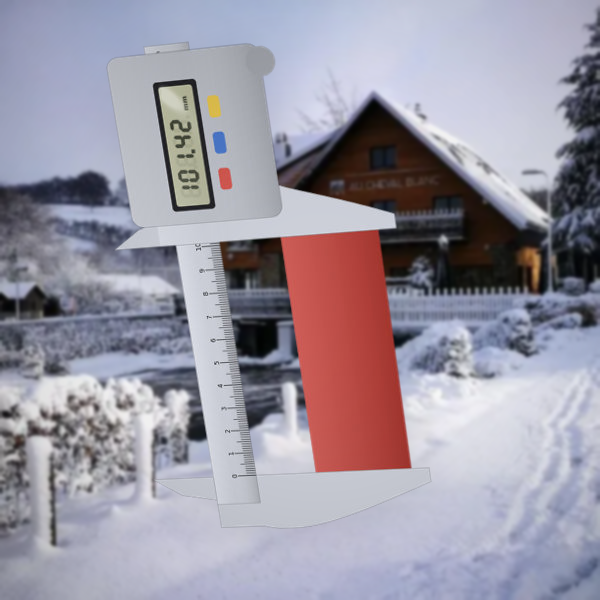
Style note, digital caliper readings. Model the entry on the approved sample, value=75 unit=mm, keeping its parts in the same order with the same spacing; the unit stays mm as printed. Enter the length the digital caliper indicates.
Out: value=101.42 unit=mm
